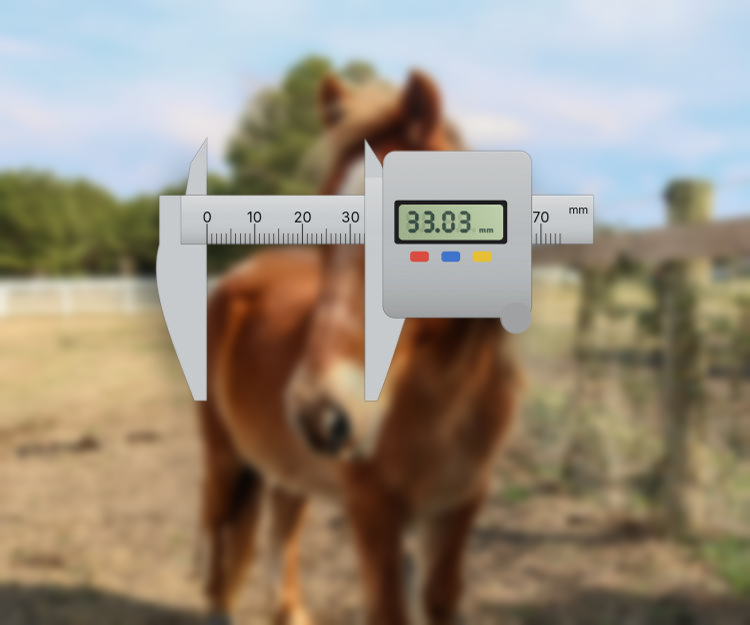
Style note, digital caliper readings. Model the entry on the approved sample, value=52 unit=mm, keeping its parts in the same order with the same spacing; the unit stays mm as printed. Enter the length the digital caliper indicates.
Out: value=33.03 unit=mm
